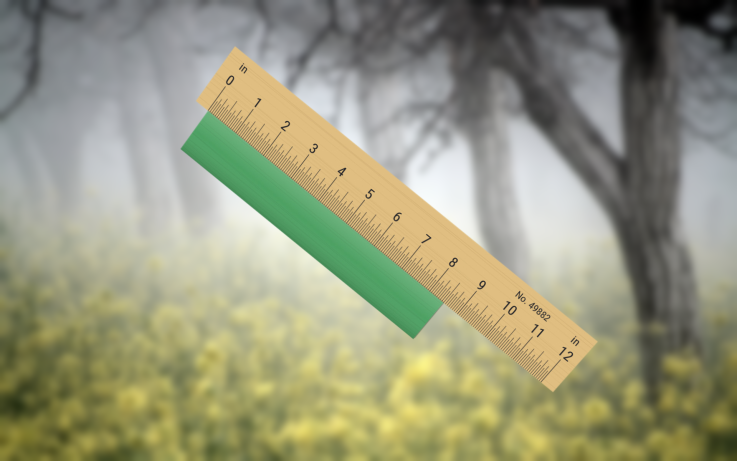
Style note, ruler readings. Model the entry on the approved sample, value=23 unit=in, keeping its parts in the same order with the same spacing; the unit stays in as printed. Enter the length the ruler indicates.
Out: value=8.5 unit=in
